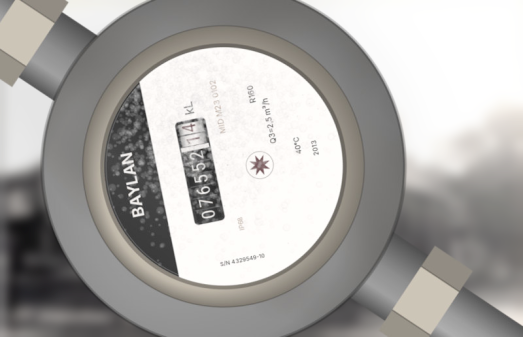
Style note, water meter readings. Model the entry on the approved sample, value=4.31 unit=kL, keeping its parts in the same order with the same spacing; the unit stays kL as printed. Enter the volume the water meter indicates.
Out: value=76552.14 unit=kL
